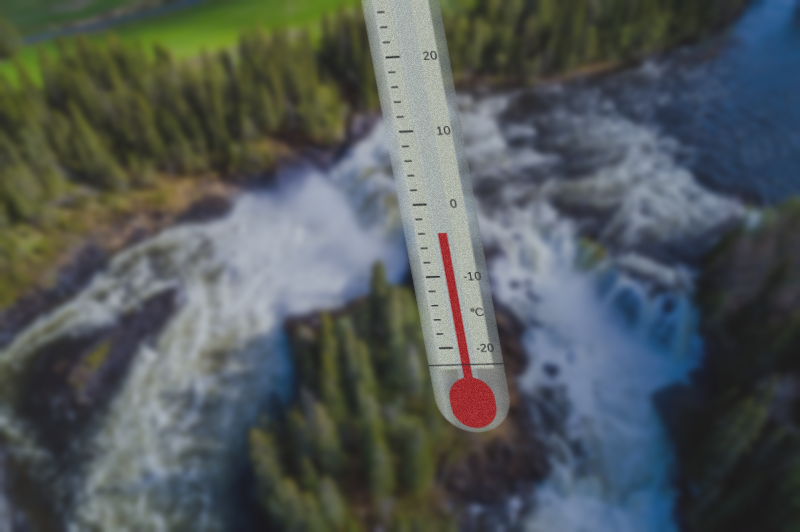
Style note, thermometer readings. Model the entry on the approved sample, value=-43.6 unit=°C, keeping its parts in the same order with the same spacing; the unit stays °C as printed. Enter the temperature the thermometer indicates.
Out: value=-4 unit=°C
